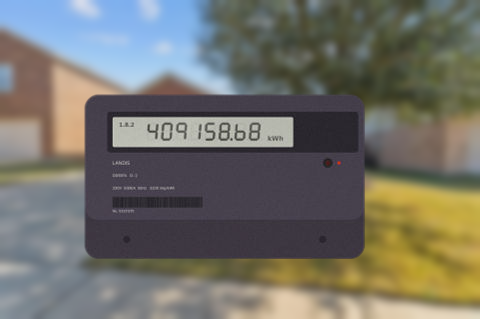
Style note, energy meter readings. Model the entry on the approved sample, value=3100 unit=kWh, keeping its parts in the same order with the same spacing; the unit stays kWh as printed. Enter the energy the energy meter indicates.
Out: value=409158.68 unit=kWh
